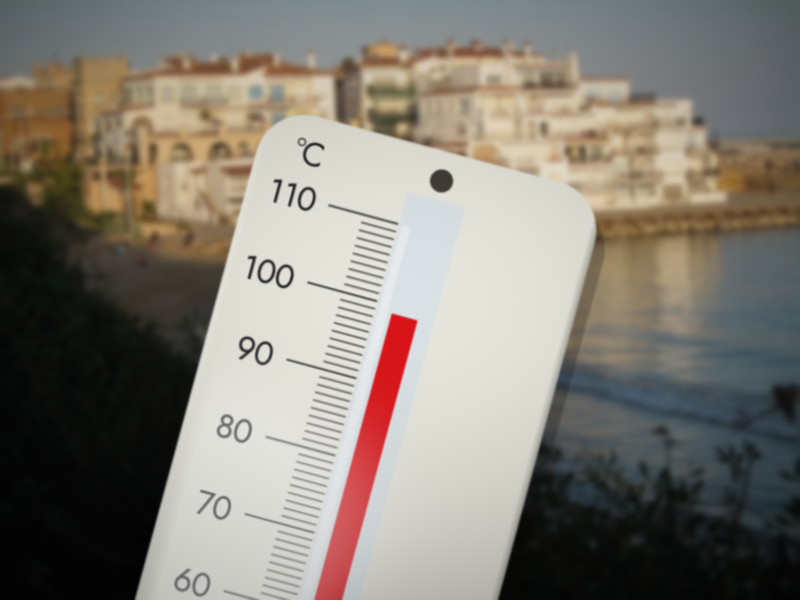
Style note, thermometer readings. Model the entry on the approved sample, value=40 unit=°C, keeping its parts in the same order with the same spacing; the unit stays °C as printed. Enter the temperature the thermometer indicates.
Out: value=99 unit=°C
